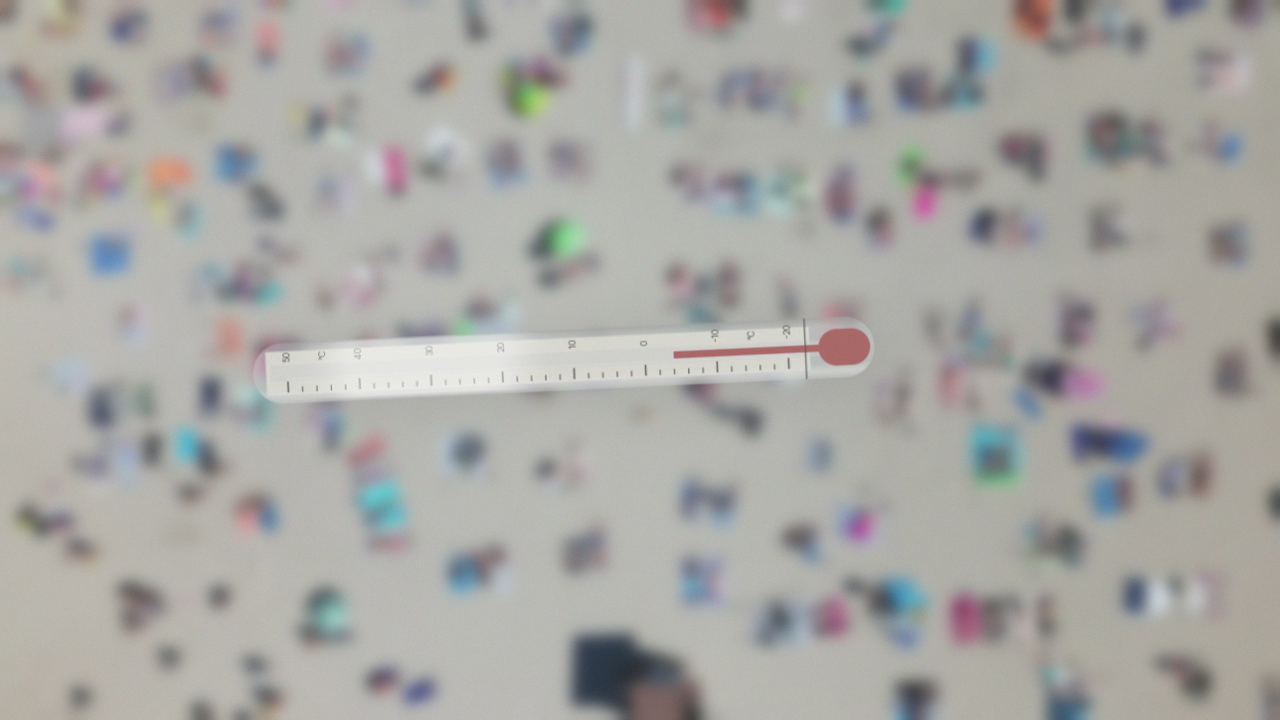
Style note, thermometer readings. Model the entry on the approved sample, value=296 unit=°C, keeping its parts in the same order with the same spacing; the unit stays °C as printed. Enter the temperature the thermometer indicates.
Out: value=-4 unit=°C
